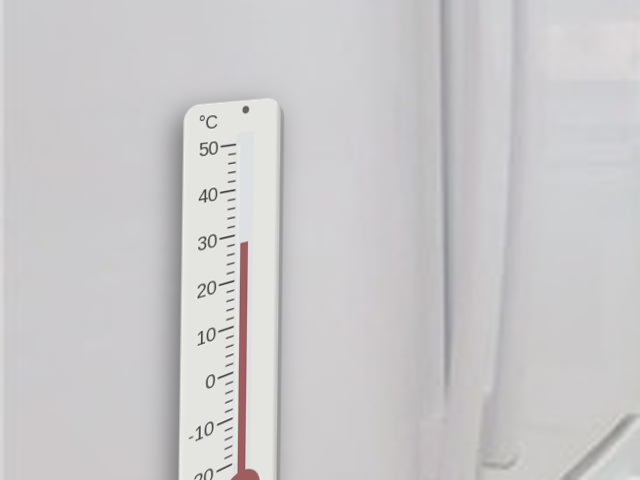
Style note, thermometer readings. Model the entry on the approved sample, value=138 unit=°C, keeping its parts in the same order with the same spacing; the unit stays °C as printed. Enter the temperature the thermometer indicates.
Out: value=28 unit=°C
